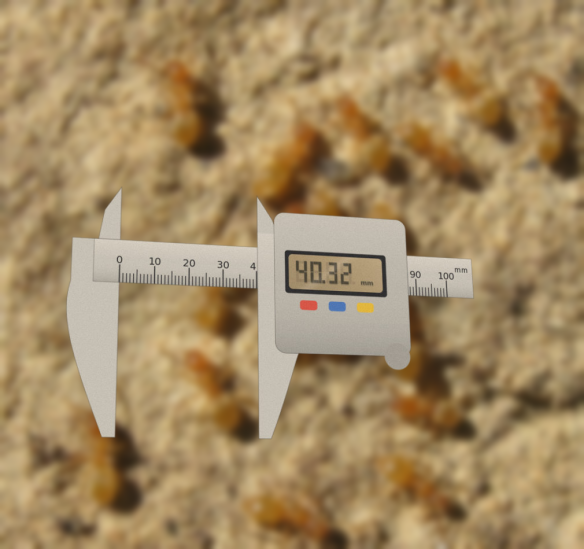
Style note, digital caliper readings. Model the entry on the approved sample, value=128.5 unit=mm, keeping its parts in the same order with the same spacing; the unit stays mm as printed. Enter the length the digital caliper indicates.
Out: value=40.32 unit=mm
